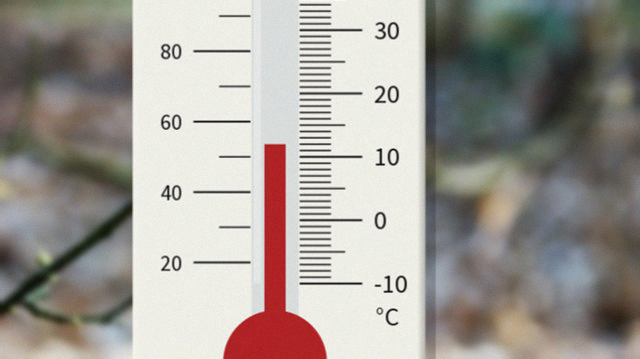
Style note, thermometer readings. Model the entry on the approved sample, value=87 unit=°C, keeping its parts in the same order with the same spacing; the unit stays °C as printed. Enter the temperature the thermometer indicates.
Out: value=12 unit=°C
